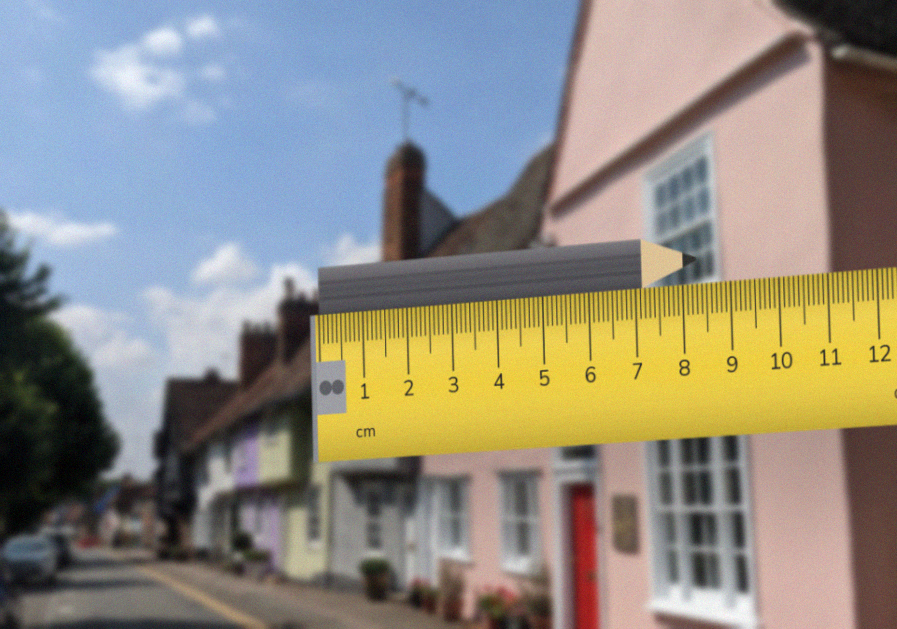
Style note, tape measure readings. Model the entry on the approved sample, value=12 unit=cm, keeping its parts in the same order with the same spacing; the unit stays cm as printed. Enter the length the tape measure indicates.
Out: value=8.3 unit=cm
